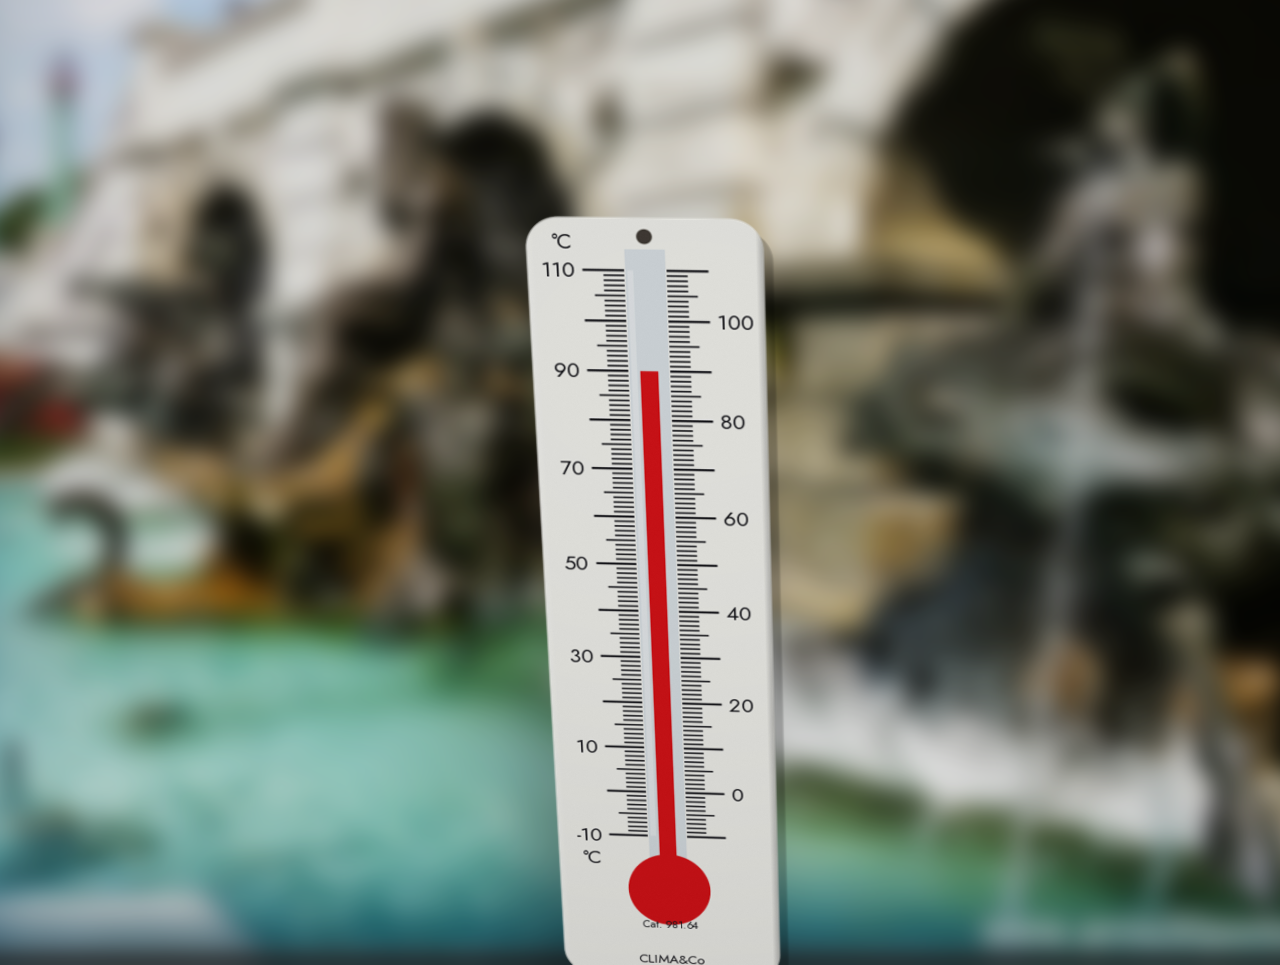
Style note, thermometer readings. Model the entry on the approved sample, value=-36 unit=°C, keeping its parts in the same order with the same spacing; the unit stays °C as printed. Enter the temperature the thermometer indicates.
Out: value=90 unit=°C
